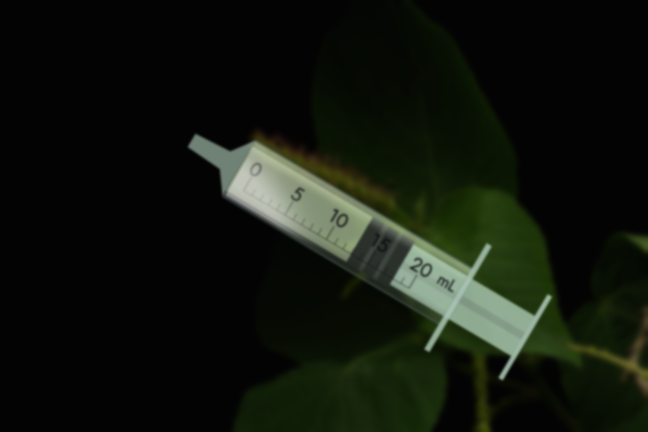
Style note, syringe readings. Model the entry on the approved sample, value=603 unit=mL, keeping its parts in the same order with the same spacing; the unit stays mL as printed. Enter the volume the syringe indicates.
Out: value=13 unit=mL
